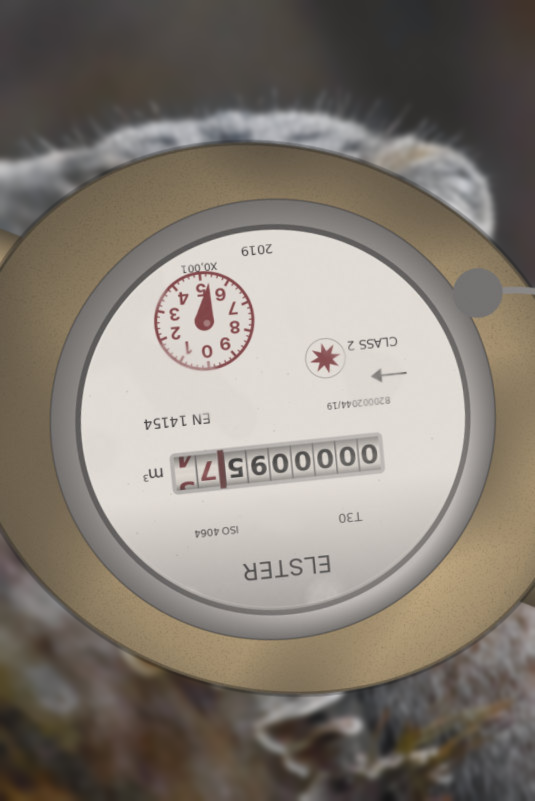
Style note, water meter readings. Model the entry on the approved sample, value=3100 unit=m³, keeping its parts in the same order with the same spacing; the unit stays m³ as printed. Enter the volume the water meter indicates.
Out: value=95.735 unit=m³
